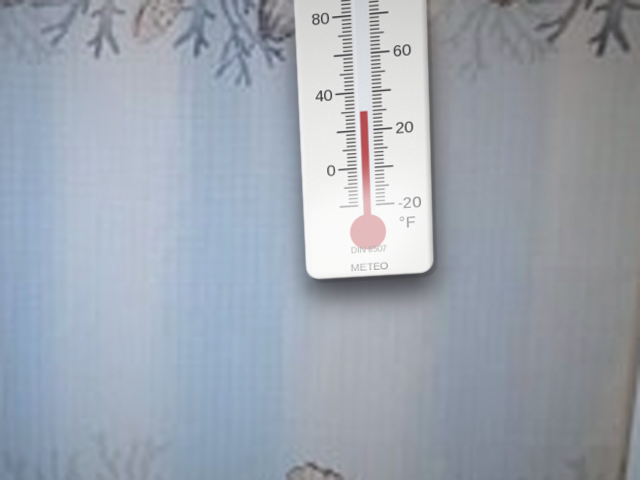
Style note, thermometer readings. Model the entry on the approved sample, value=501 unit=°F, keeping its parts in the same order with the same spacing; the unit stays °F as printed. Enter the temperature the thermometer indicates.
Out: value=30 unit=°F
